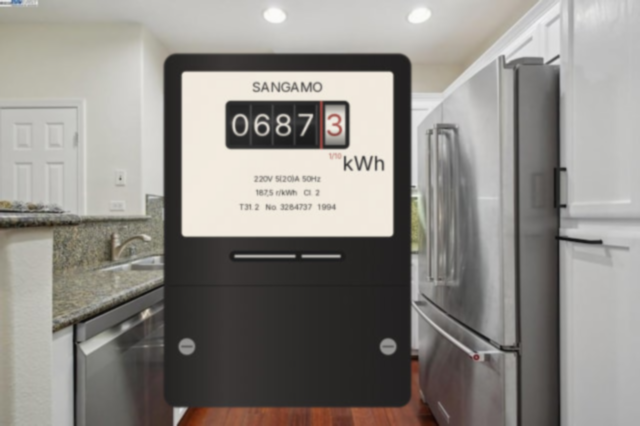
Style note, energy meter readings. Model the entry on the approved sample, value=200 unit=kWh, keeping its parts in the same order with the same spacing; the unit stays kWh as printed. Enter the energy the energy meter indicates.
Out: value=687.3 unit=kWh
